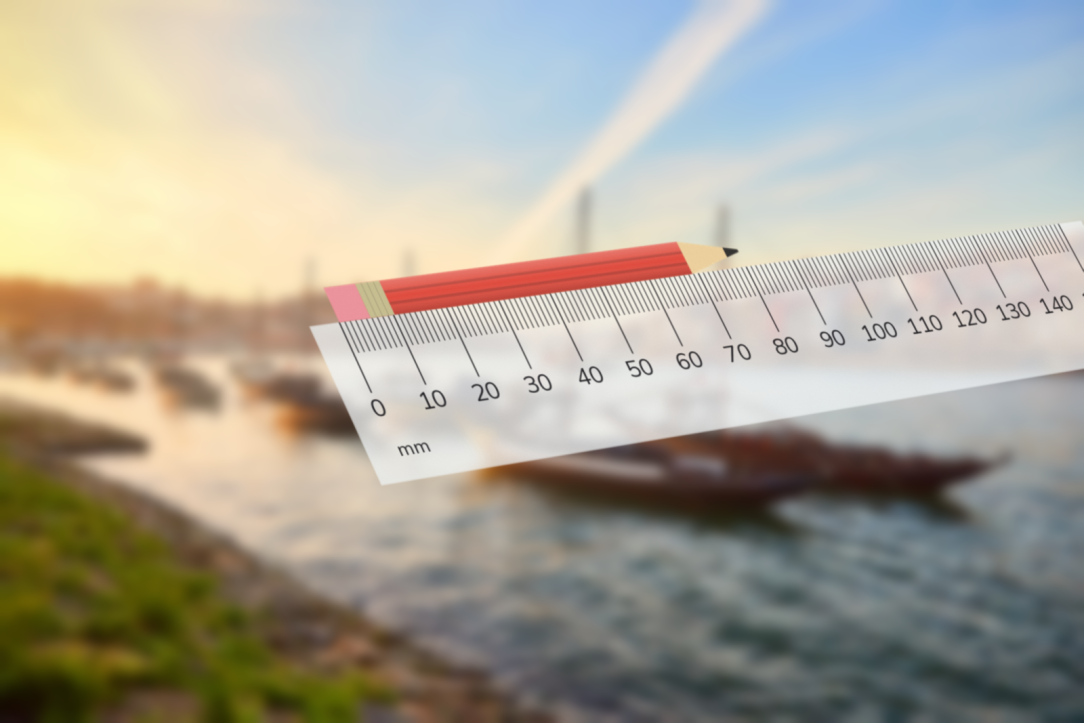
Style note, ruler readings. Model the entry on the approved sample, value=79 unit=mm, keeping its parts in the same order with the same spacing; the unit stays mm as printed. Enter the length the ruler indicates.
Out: value=80 unit=mm
